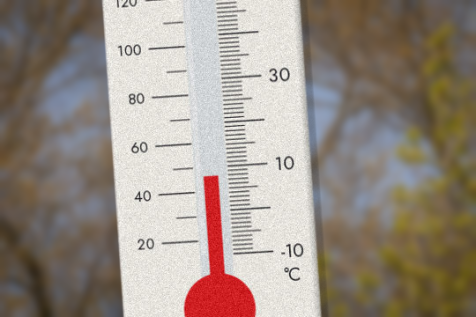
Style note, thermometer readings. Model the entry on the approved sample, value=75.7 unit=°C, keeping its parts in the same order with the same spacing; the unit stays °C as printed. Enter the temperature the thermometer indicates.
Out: value=8 unit=°C
